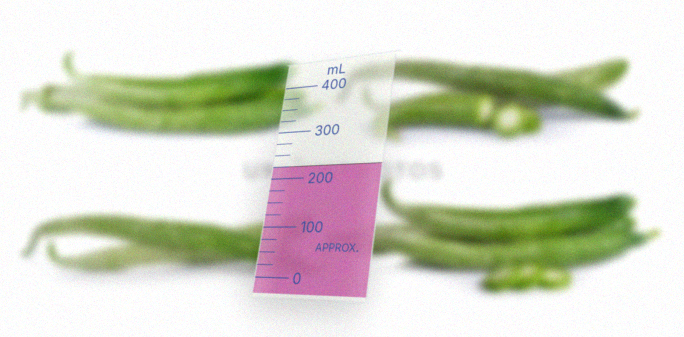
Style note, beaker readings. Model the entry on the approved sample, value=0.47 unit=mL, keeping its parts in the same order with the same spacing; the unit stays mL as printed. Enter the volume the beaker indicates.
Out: value=225 unit=mL
